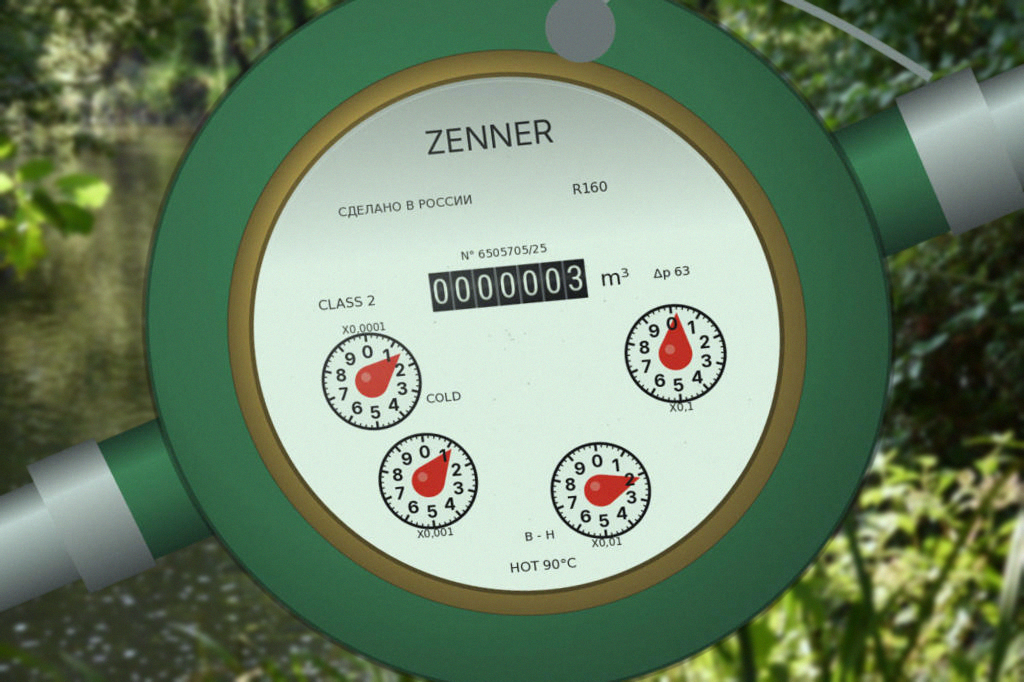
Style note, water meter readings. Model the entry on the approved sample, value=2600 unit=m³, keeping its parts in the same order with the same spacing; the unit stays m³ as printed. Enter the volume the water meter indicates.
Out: value=3.0211 unit=m³
